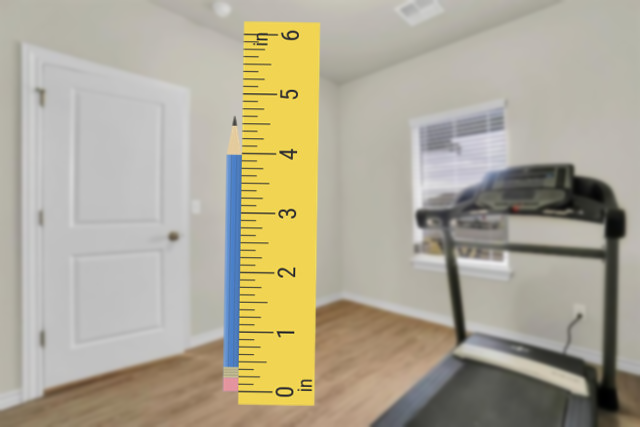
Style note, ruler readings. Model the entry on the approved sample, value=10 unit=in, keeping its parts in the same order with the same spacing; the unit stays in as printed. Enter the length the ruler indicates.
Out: value=4.625 unit=in
